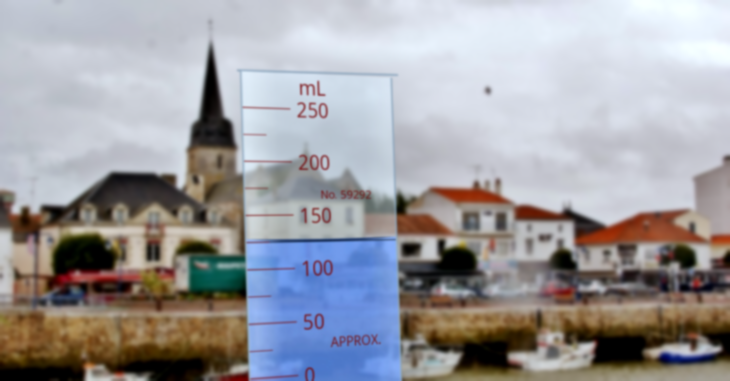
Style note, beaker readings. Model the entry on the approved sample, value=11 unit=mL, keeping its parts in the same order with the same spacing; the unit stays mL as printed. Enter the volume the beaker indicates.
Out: value=125 unit=mL
